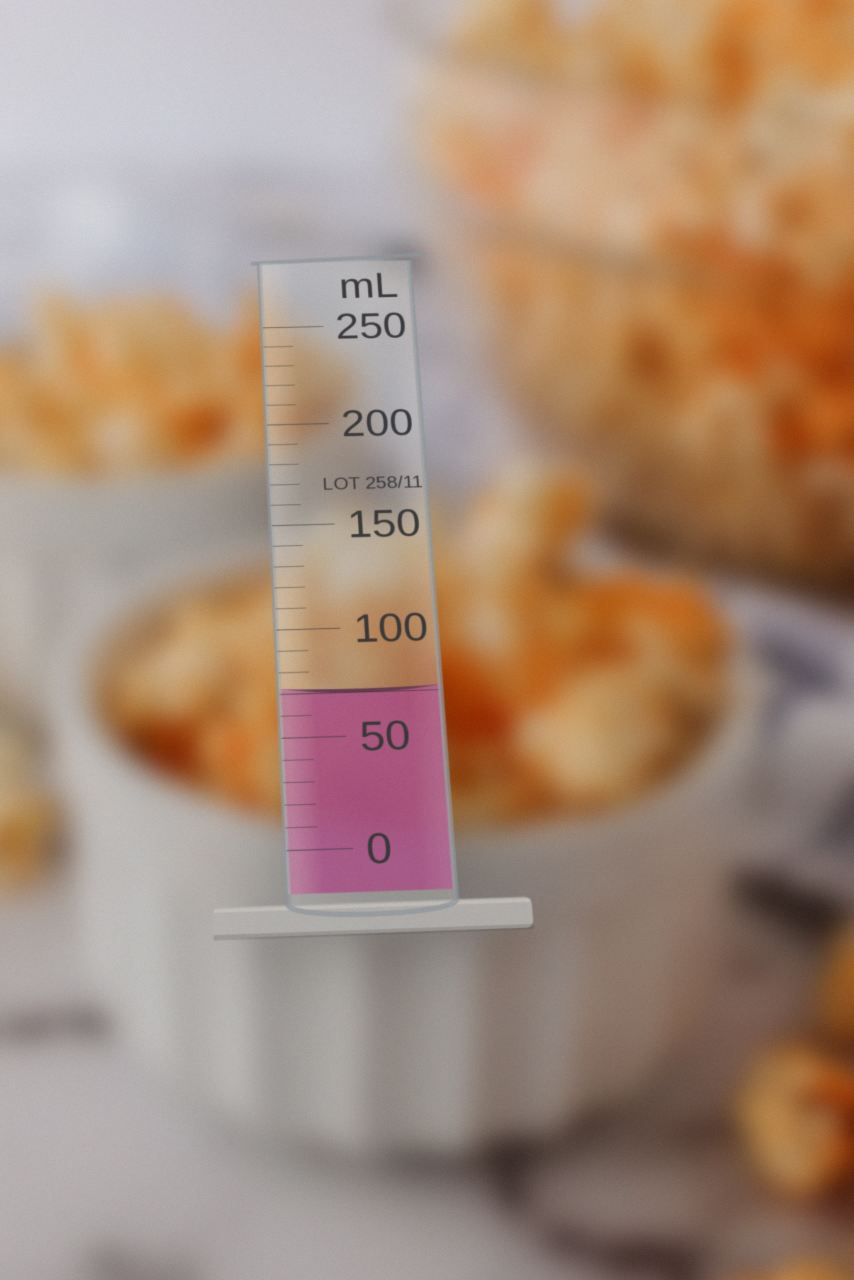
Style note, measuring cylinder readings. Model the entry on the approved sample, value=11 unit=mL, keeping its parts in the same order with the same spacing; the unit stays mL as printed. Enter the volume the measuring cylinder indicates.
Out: value=70 unit=mL
